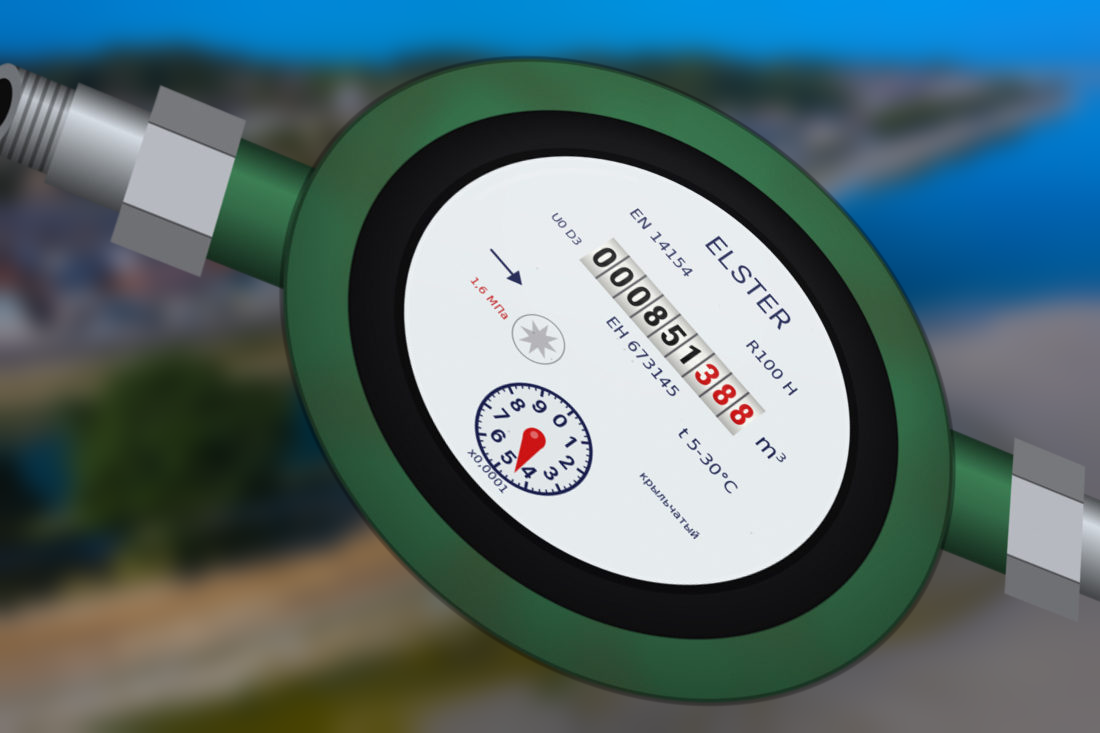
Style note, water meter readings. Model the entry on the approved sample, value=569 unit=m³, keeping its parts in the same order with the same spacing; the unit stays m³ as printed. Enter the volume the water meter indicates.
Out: value=851.3884 unit=m³
